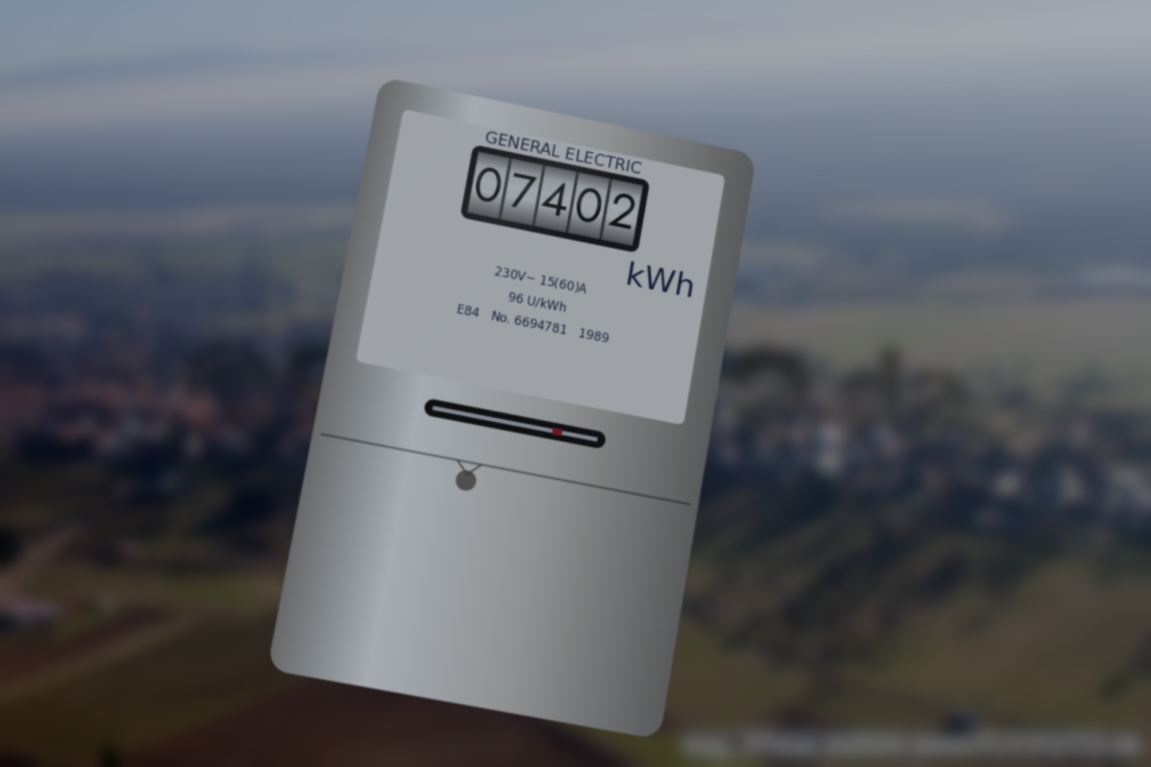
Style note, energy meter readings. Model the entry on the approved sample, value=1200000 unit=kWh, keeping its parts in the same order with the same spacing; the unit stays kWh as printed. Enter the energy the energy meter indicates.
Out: value=7402 unit=kWh
